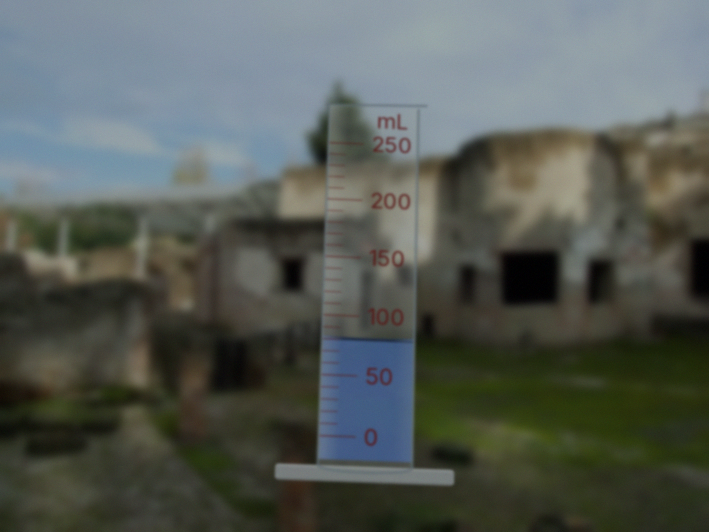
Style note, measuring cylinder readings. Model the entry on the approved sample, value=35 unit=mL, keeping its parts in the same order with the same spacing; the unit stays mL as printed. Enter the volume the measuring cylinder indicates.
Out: value=80 unit=mL
